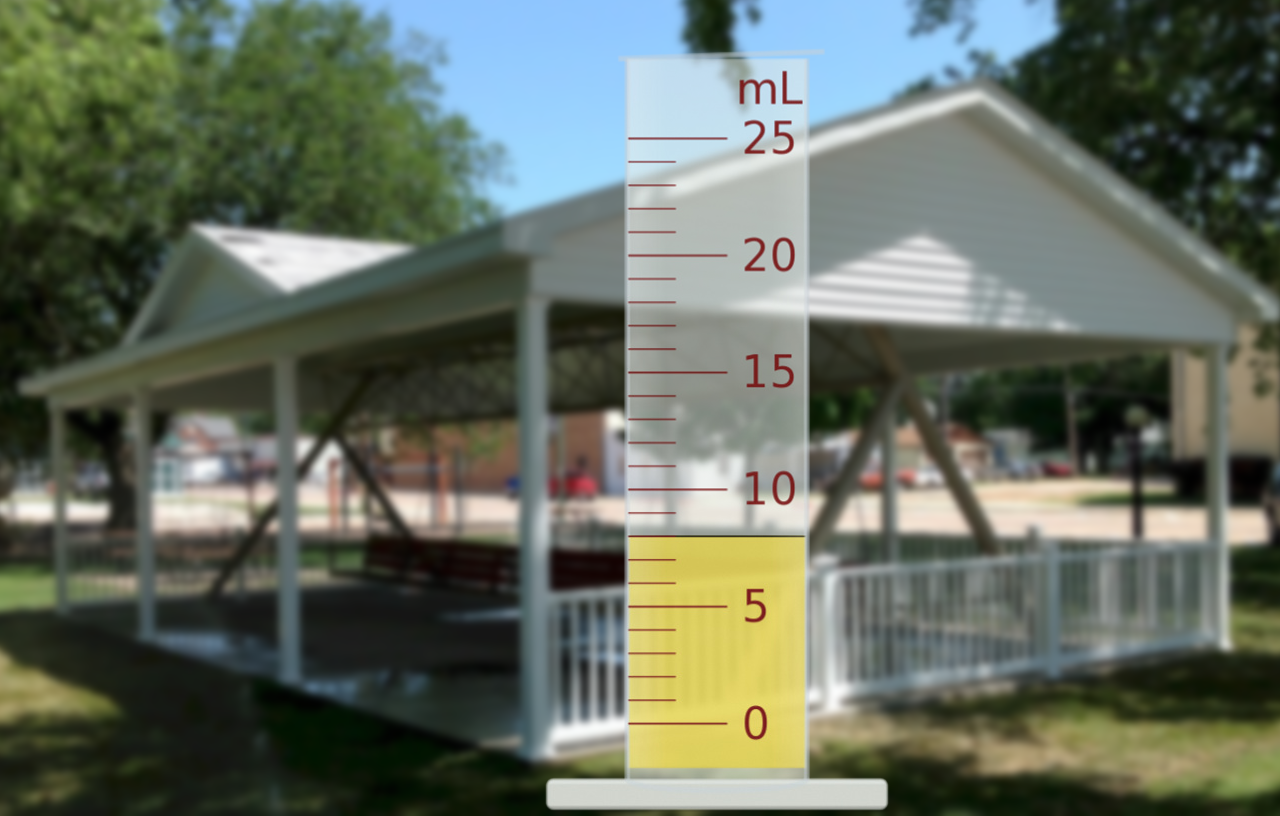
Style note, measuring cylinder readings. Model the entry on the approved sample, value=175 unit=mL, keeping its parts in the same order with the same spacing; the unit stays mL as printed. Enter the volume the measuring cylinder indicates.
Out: value=8 unit=mL
